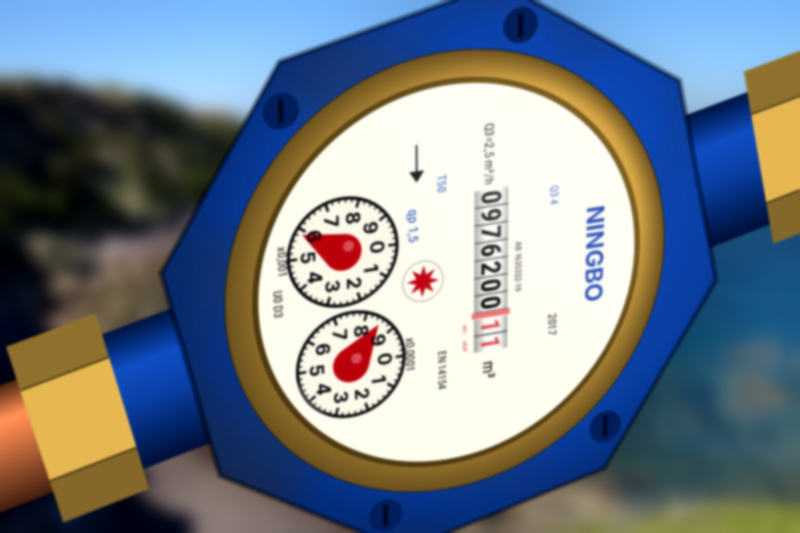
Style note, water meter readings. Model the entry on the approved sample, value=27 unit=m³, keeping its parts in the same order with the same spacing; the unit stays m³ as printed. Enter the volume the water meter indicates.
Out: value=976200.1158 unit=m³
